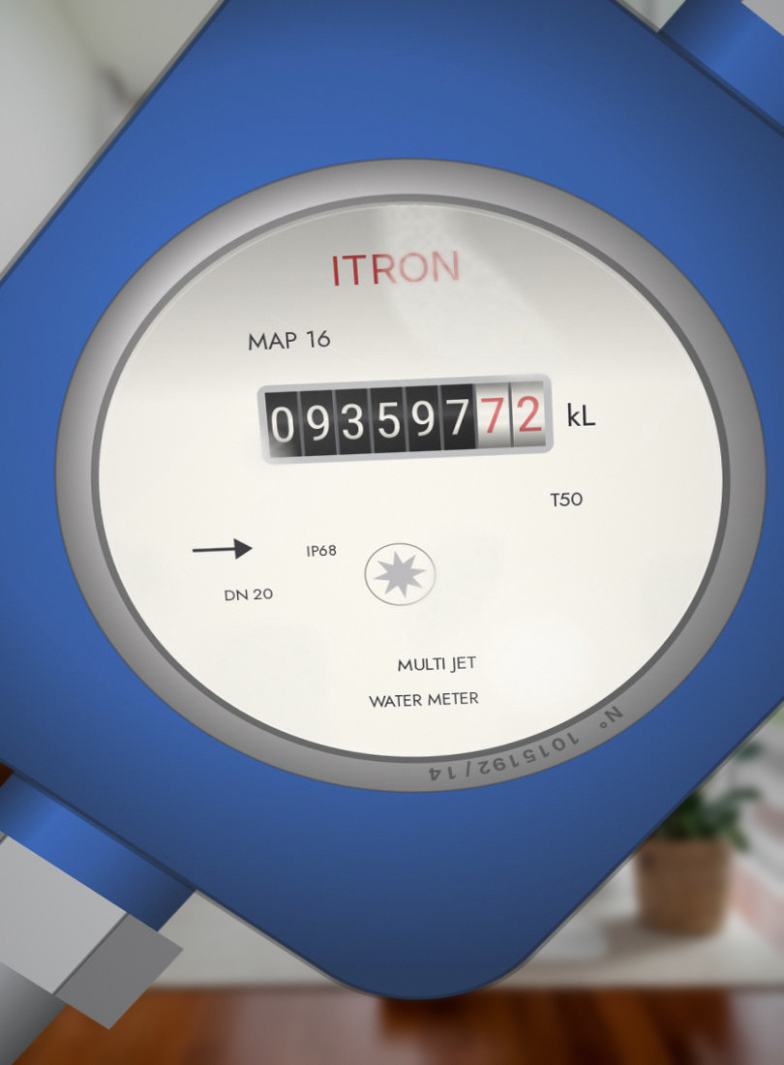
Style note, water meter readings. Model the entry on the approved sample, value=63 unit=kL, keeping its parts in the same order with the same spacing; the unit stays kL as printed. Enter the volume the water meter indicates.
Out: value=93597.72 unit=kL
